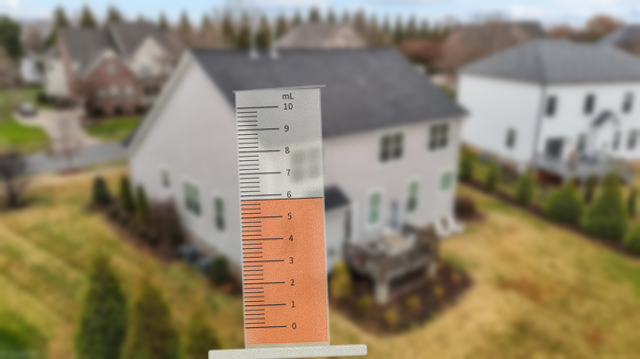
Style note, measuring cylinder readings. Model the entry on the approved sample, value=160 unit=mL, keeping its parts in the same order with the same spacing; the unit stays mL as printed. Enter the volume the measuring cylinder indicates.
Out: value=5.8 unit=mL
